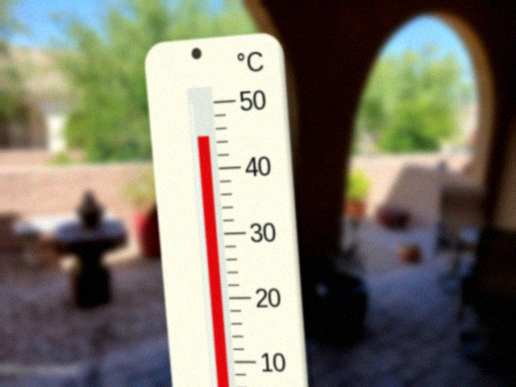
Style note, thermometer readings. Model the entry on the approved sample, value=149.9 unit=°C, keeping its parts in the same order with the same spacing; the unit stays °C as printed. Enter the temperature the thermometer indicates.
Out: value=45 unit=°C
